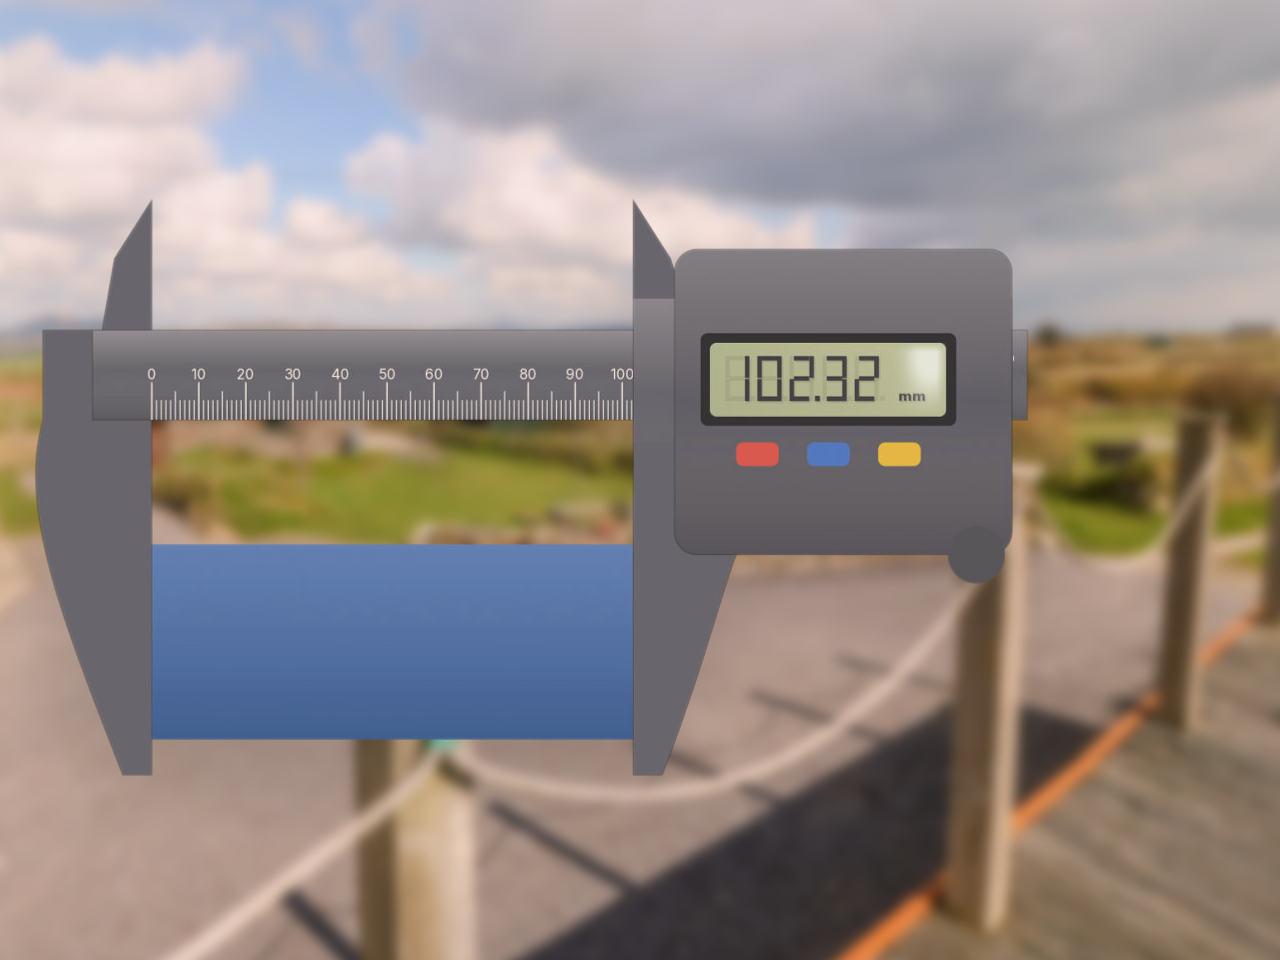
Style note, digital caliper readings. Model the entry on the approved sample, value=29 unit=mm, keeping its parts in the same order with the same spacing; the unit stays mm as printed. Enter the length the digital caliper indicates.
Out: value=102.32 unit=mm
